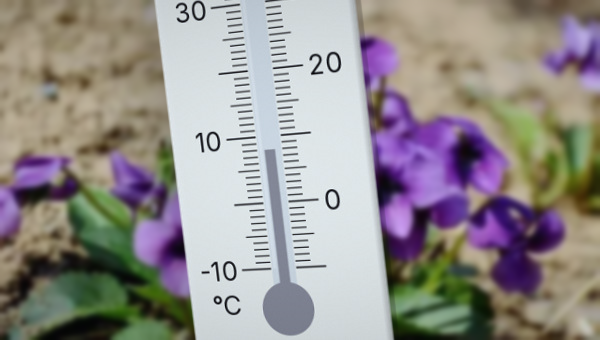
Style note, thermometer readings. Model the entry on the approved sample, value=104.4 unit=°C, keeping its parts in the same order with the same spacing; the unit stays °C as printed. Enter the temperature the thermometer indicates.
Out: value=8 unit=°C
